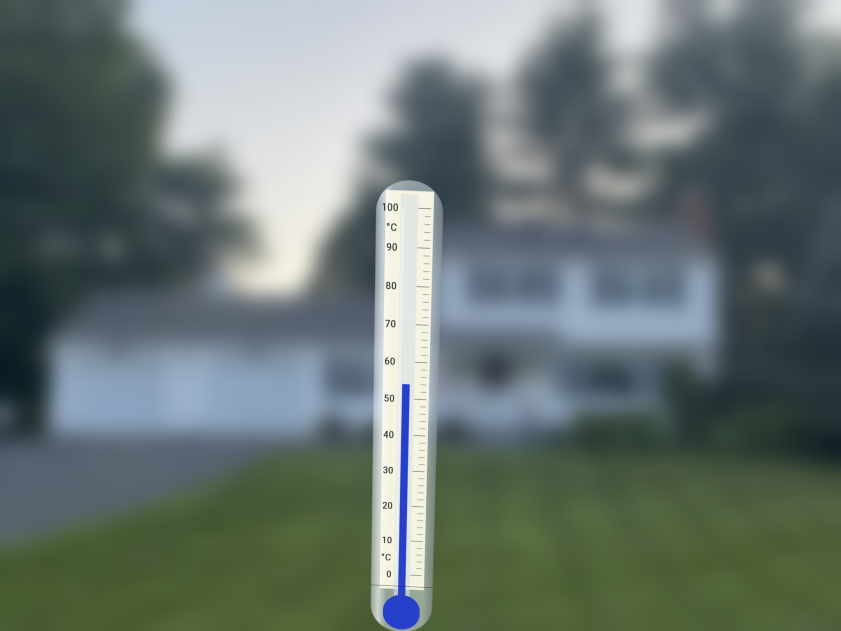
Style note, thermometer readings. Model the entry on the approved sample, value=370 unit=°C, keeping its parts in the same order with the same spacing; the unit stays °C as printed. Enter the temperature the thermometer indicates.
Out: value=54 unit=°C
